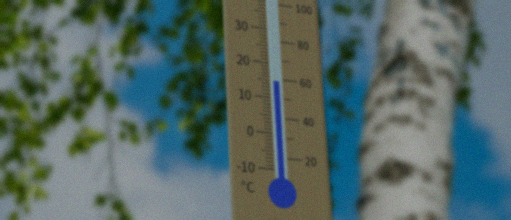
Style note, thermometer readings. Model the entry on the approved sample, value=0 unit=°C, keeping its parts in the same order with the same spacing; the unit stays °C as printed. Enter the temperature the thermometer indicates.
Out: value=15 unit=°C
